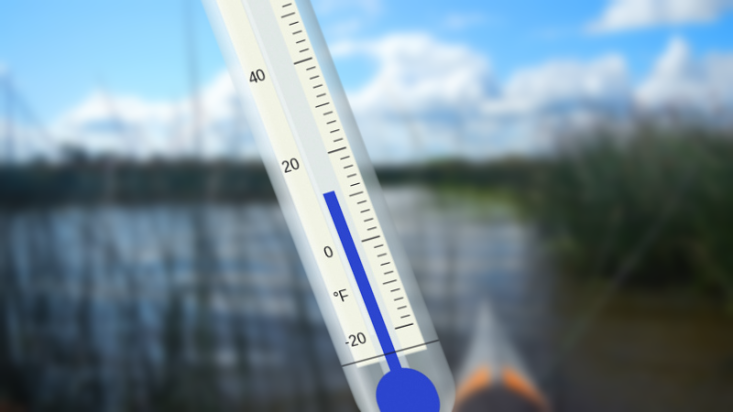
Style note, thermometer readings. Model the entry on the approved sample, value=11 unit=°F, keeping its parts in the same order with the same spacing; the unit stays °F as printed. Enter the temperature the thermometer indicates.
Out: value=12 unit=°F
